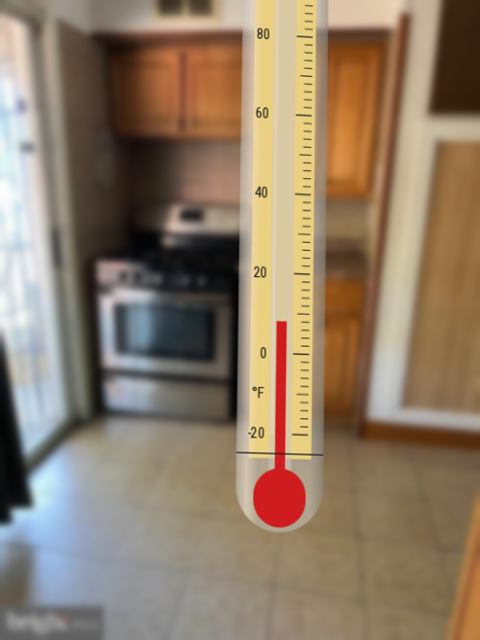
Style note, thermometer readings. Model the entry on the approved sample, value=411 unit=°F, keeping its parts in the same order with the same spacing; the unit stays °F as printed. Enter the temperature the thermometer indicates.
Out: value=8 unit=°F
